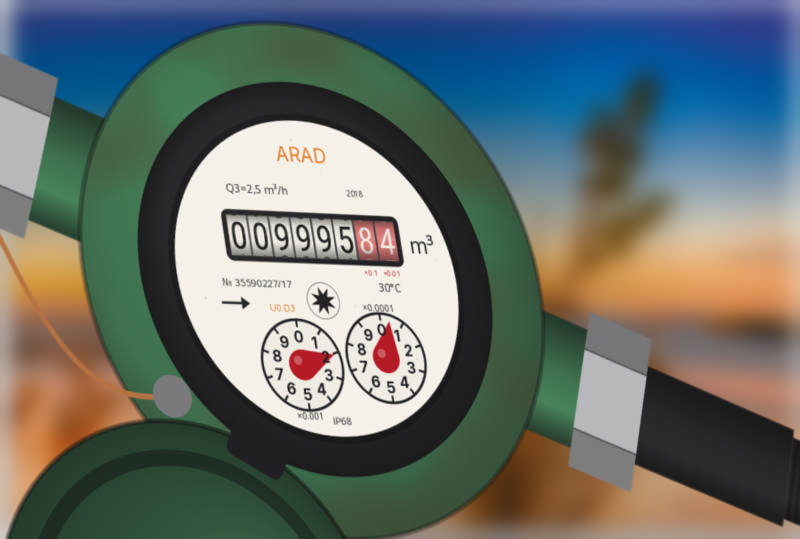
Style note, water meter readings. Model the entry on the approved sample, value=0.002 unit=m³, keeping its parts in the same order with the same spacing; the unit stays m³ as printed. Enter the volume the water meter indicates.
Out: value=9995.8420 unit=m³
